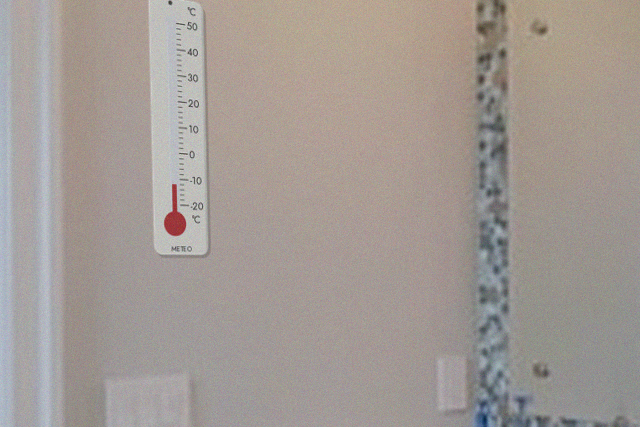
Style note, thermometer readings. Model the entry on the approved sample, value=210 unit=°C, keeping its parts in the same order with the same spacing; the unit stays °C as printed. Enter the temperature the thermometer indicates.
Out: value=-12 unit=°C
